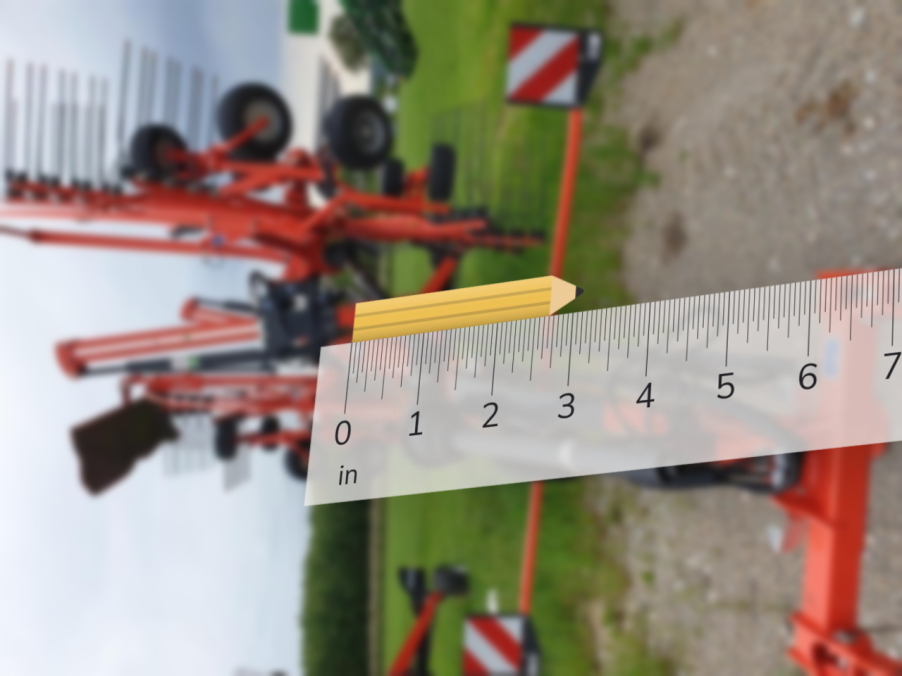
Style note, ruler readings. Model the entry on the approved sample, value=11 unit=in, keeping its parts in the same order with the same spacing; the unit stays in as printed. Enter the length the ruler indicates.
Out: value=3.125 unit=in
